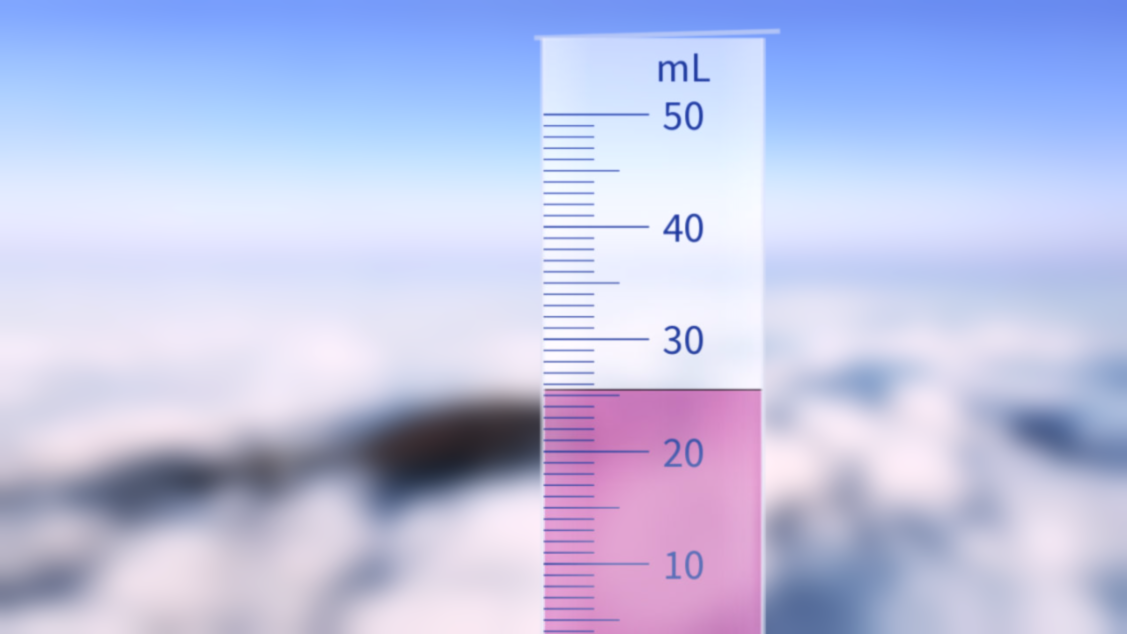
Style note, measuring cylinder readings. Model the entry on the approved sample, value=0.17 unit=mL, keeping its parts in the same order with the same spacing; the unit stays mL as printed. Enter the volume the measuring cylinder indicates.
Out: value=25.5 unit=mL
